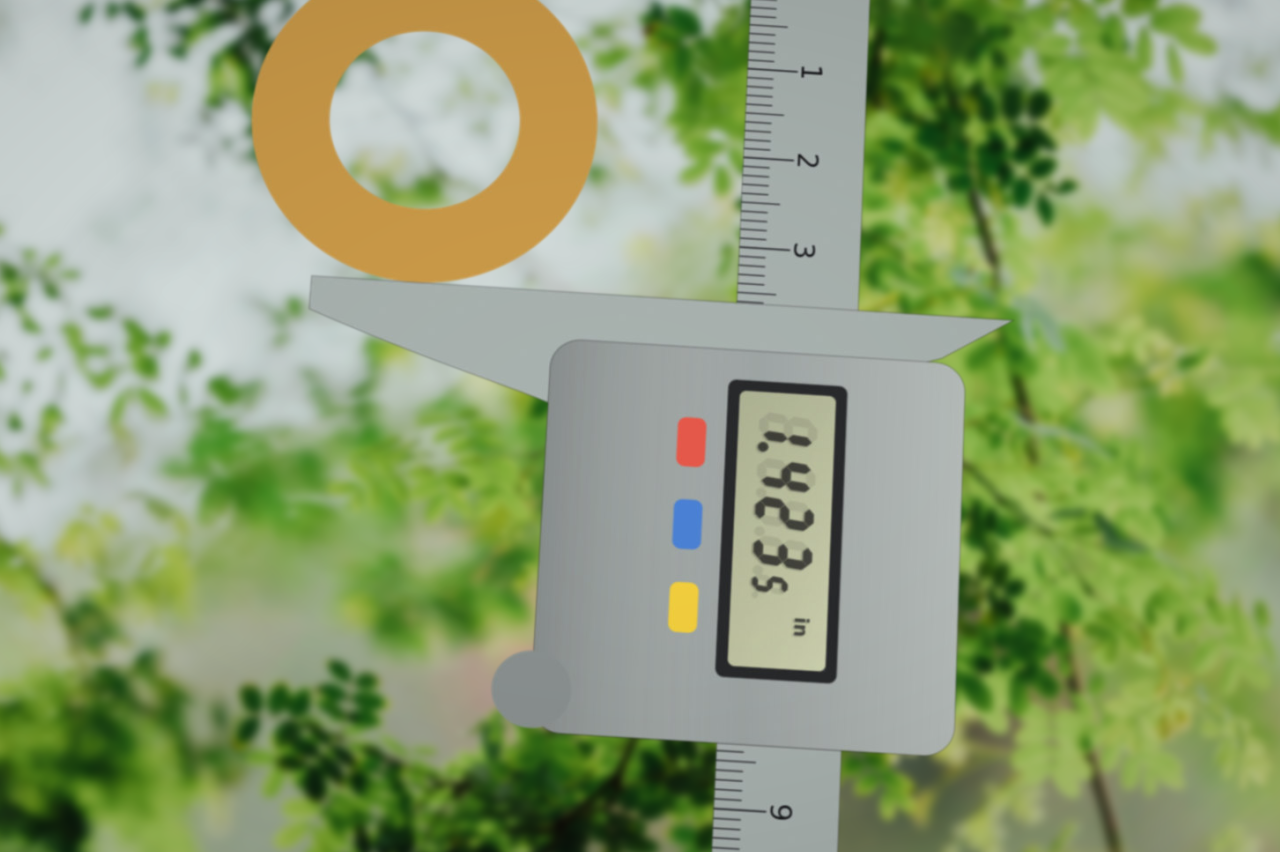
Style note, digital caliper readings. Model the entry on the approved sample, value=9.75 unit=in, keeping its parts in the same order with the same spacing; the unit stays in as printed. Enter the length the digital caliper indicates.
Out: value=1.4235 unit=in
